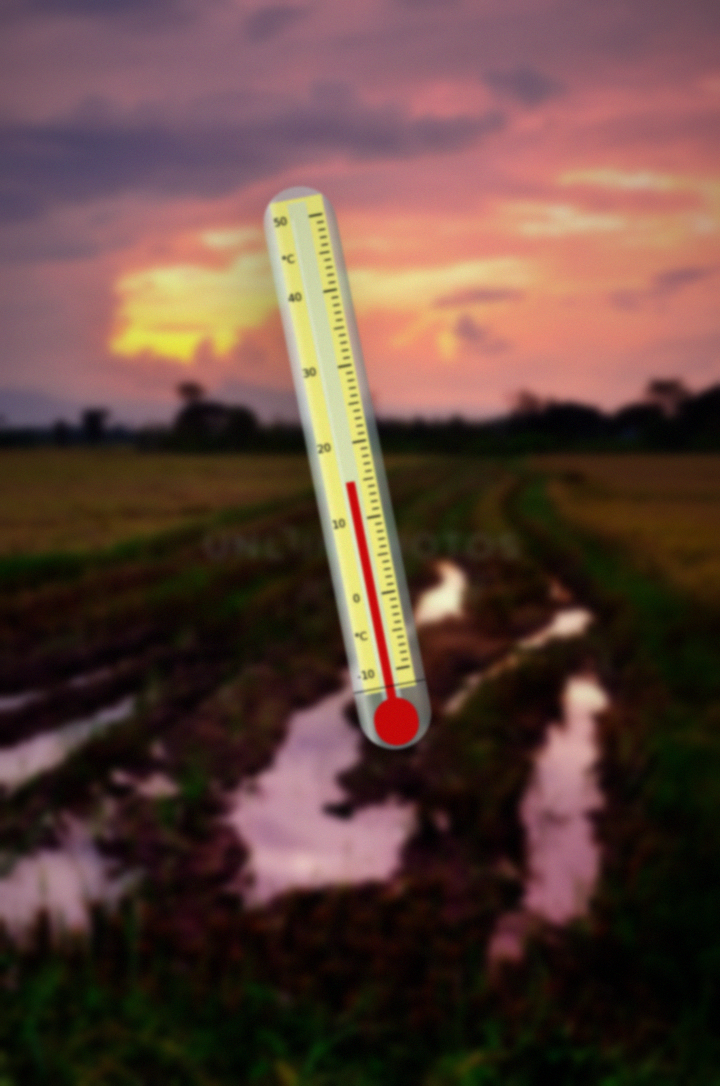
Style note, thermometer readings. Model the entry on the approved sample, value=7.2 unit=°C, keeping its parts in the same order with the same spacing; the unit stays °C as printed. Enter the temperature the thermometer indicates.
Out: value=15 unit=°C
